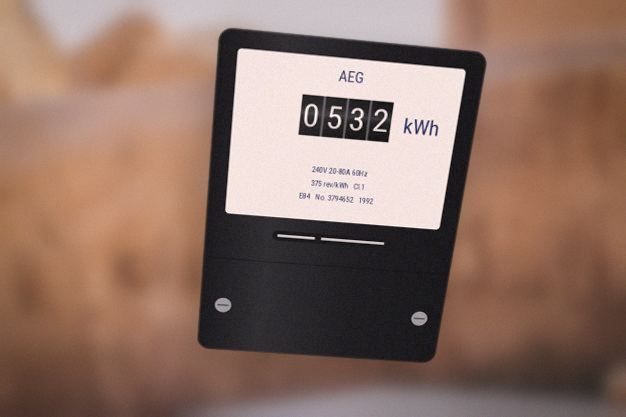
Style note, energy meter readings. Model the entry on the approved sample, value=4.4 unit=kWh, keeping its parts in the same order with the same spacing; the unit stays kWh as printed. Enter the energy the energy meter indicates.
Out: value=532 unit=kWh
